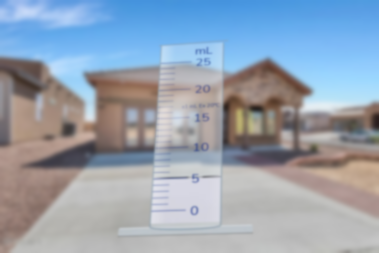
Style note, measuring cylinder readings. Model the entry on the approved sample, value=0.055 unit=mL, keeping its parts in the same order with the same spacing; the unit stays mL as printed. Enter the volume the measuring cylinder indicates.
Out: value=5 unit=mL
